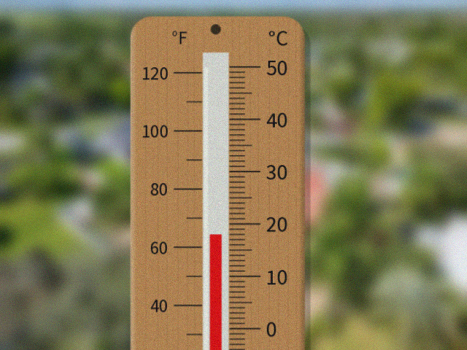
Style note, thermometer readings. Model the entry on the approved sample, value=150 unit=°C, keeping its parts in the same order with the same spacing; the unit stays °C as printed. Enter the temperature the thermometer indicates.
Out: value=18 unit=°C
